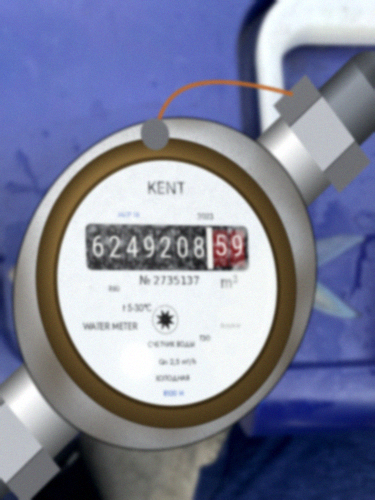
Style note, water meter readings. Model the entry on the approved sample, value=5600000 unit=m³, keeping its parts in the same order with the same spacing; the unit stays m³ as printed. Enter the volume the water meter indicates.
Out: value=6249208.59 unit=m³
